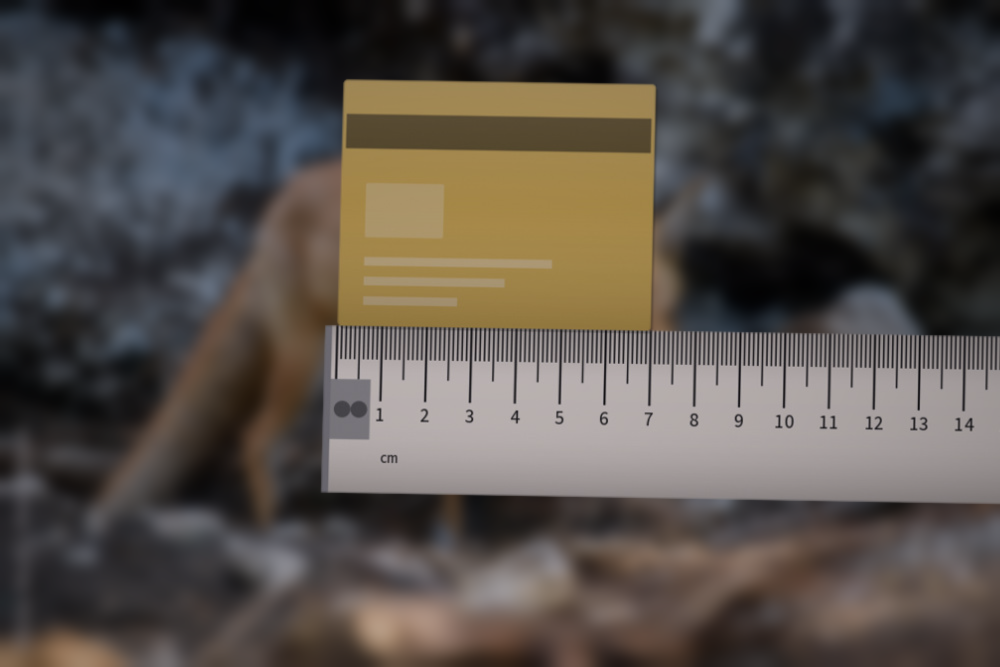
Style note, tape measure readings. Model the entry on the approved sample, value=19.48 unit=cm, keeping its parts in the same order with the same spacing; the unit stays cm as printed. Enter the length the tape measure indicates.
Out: value=7 unit=cm
